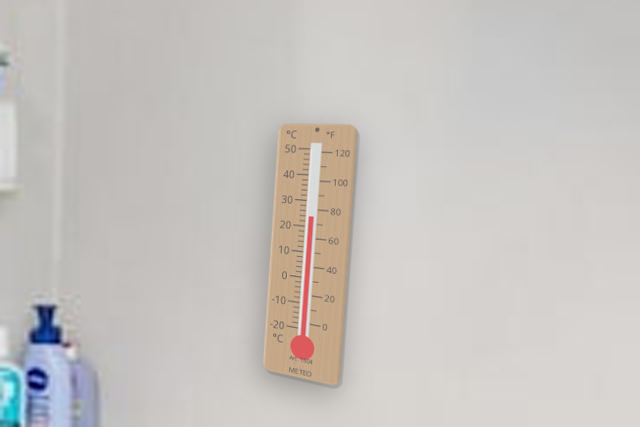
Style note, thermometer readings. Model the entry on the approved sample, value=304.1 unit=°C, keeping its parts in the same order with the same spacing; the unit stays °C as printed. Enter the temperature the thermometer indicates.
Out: value=24 unit=°C
